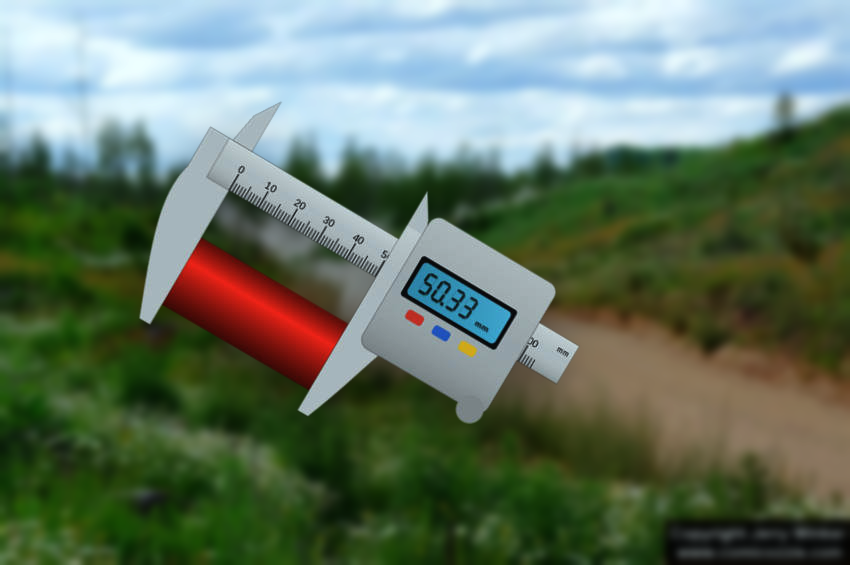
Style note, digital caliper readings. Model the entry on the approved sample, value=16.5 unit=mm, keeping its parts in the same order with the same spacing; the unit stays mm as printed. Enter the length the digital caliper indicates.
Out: value=50.33 unit=mm
